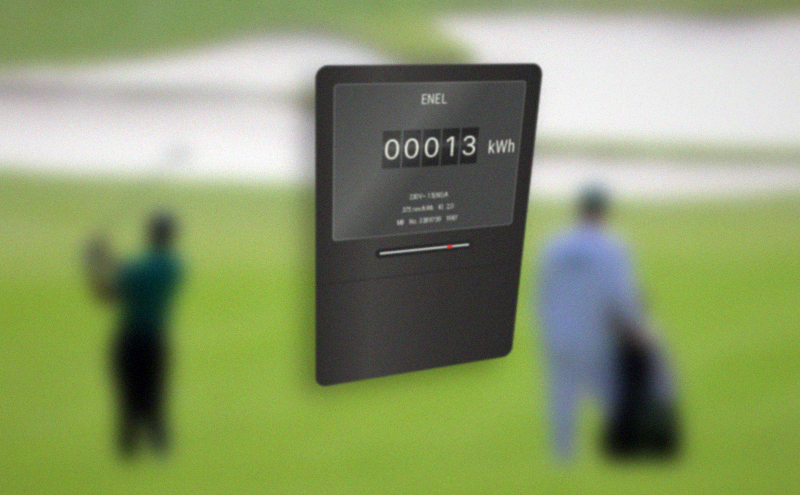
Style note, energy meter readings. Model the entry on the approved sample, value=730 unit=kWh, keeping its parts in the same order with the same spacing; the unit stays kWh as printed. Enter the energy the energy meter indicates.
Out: value=13 unit=kWh
